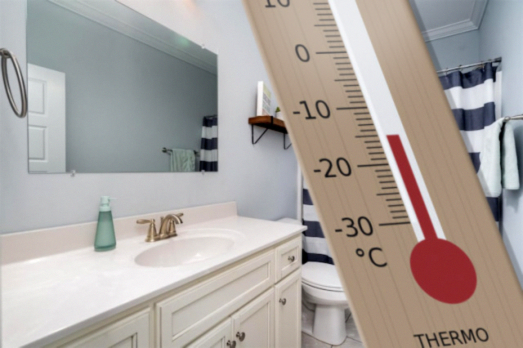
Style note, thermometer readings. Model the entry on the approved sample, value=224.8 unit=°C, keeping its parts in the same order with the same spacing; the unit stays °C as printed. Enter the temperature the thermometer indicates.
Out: value=-15 unit=°C
